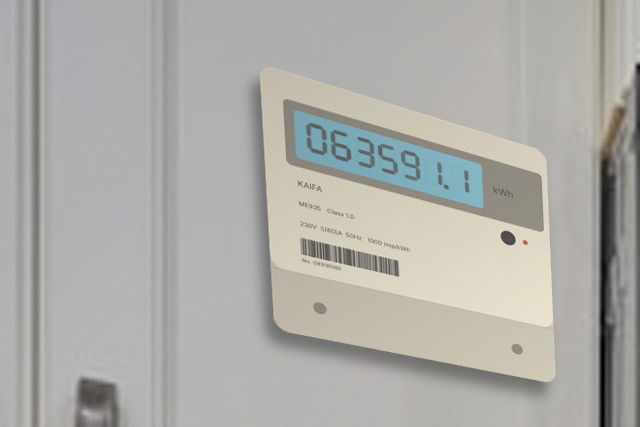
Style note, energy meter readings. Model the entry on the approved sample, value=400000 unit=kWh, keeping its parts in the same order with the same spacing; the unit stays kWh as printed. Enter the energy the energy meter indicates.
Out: value=63591.1 unit=kWh
